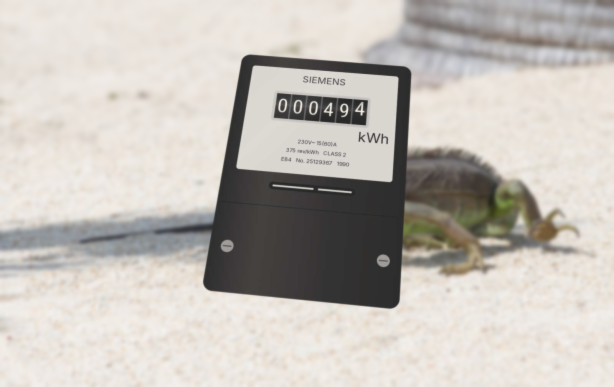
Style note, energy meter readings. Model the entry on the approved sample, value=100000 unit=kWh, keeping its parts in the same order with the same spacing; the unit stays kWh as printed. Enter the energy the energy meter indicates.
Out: value=494 unit=kWh
